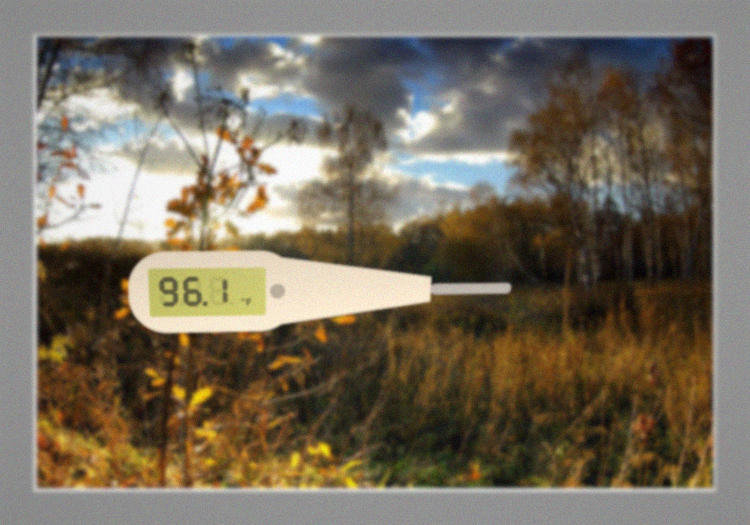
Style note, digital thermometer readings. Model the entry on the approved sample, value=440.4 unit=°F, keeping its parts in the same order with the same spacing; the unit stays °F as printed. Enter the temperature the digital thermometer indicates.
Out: value=96.1 unit=°F
